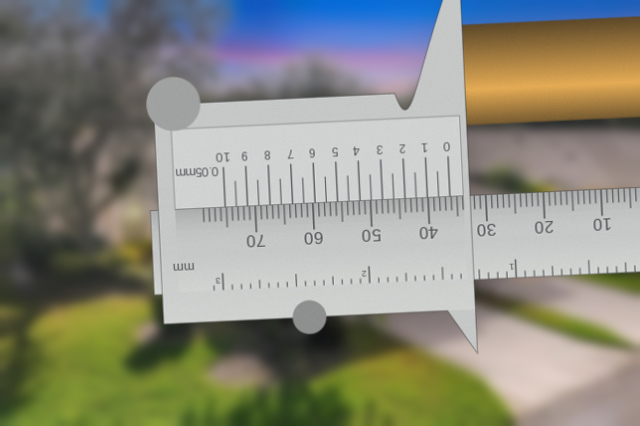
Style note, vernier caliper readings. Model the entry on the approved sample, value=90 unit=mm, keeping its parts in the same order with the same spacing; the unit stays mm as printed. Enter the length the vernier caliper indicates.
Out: value=36.2 unit=mm
